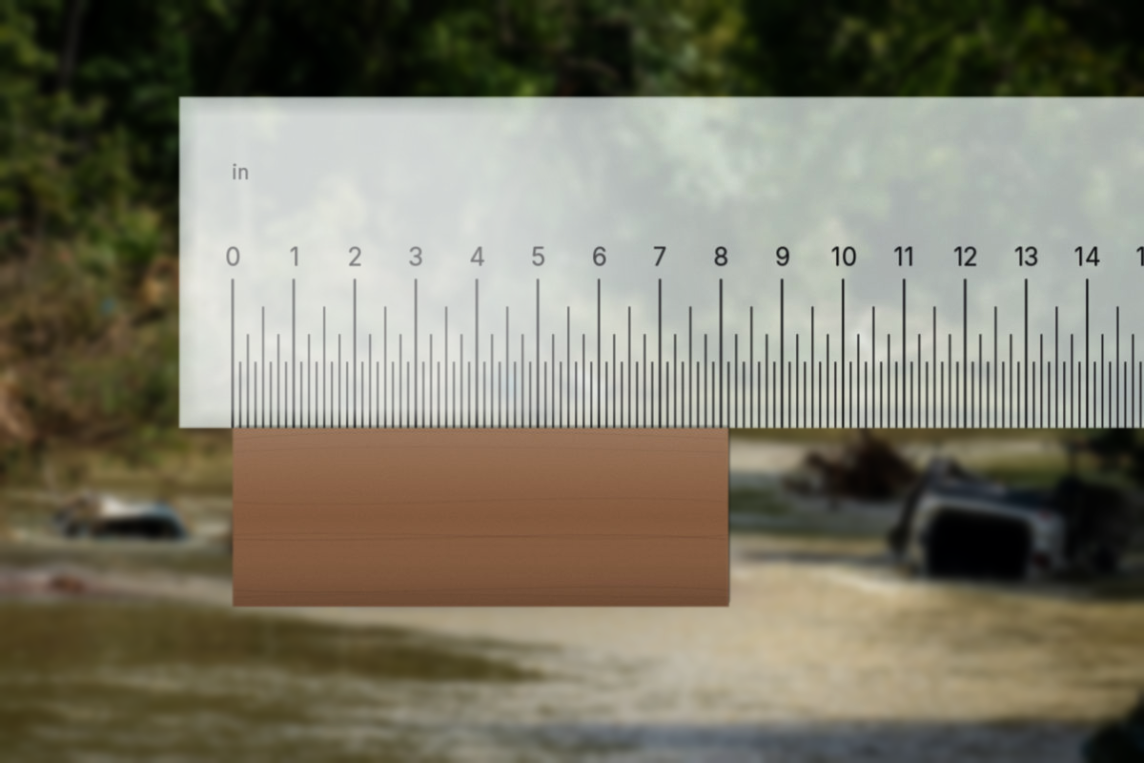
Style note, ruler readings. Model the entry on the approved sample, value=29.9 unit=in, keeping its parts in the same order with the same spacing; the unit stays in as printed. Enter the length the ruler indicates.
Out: value=8.125 unit=in
